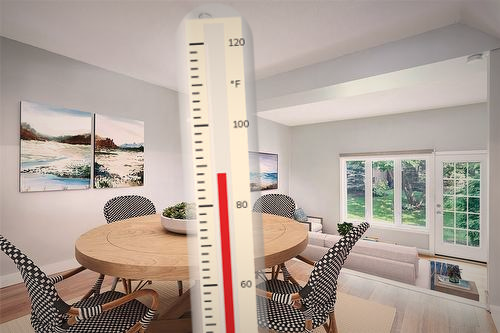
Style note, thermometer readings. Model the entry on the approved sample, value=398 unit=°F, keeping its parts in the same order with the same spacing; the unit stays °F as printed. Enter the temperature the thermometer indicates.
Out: value=88 unit=°F
